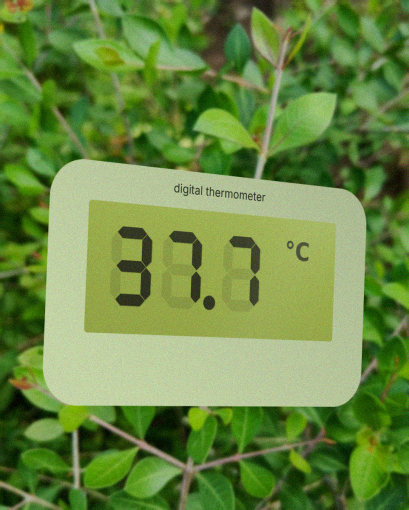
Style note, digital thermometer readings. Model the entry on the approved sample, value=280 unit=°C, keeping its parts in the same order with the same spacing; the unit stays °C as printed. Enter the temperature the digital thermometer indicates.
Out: value=37.7 unit=°C
